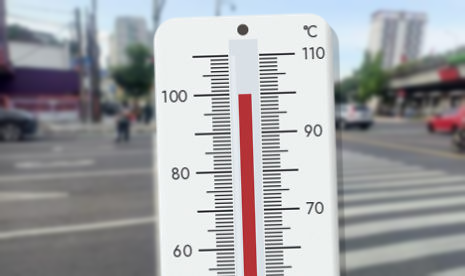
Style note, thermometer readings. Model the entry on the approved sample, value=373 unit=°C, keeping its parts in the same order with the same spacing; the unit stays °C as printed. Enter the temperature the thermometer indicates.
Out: value=100 unit=°C
